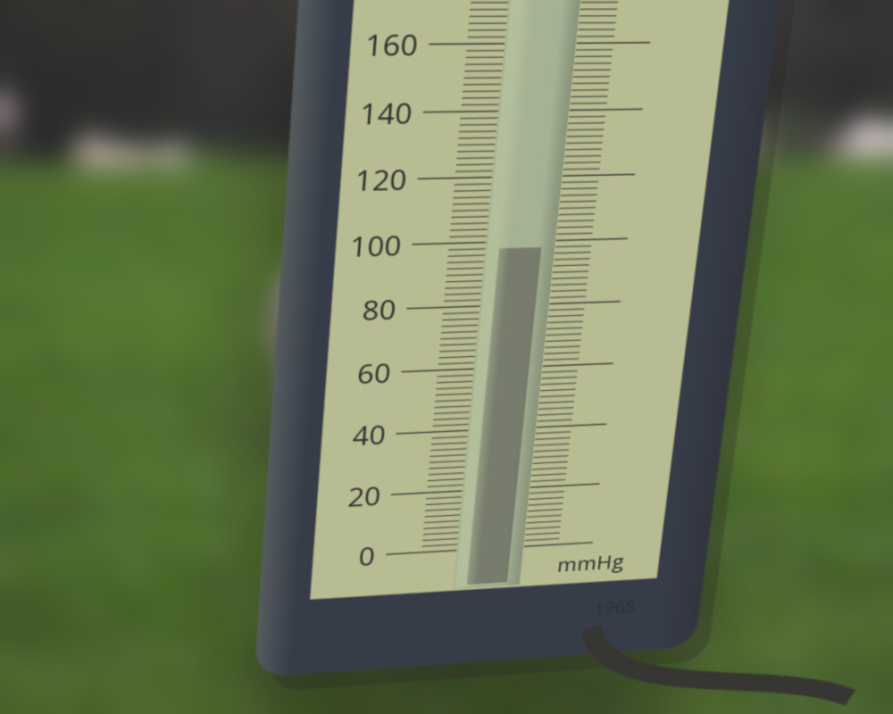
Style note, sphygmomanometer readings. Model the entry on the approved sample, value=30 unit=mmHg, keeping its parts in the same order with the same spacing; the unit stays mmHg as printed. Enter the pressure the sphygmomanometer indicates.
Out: value=98 unit=mmHg
